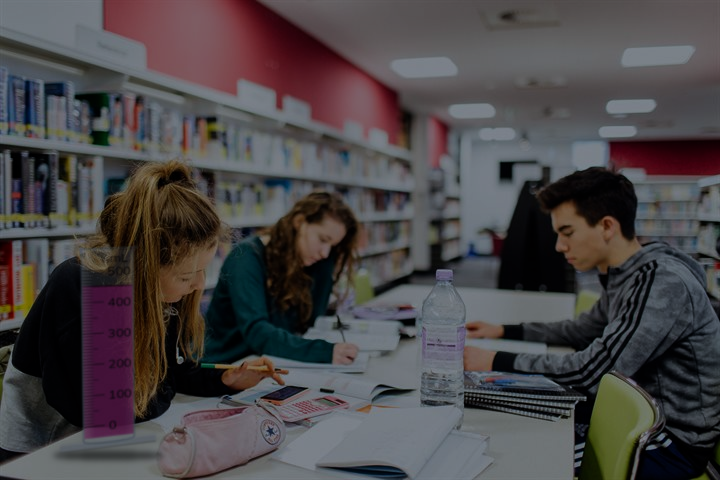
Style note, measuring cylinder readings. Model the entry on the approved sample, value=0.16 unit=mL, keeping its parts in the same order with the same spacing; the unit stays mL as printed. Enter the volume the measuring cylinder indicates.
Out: value=450 unit=mL
